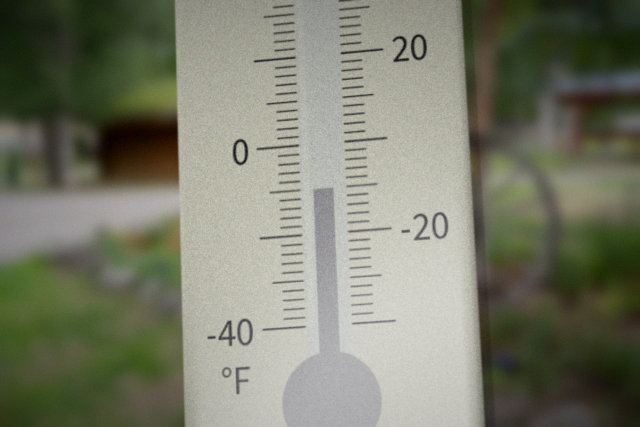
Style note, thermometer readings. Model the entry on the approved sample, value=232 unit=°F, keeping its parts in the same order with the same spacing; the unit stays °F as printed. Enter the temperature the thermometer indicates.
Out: value=-10 unit=°F
